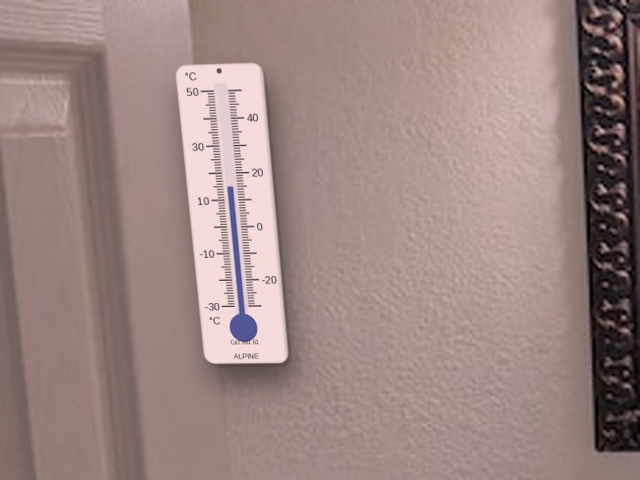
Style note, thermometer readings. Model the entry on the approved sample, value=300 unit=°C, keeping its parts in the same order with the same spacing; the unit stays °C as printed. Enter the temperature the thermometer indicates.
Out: value=15 unit=°C
